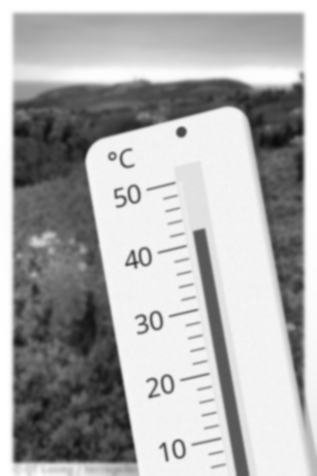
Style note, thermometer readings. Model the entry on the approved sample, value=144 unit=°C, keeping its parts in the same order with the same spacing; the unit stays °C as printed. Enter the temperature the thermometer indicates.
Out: value=42 unit=°C
